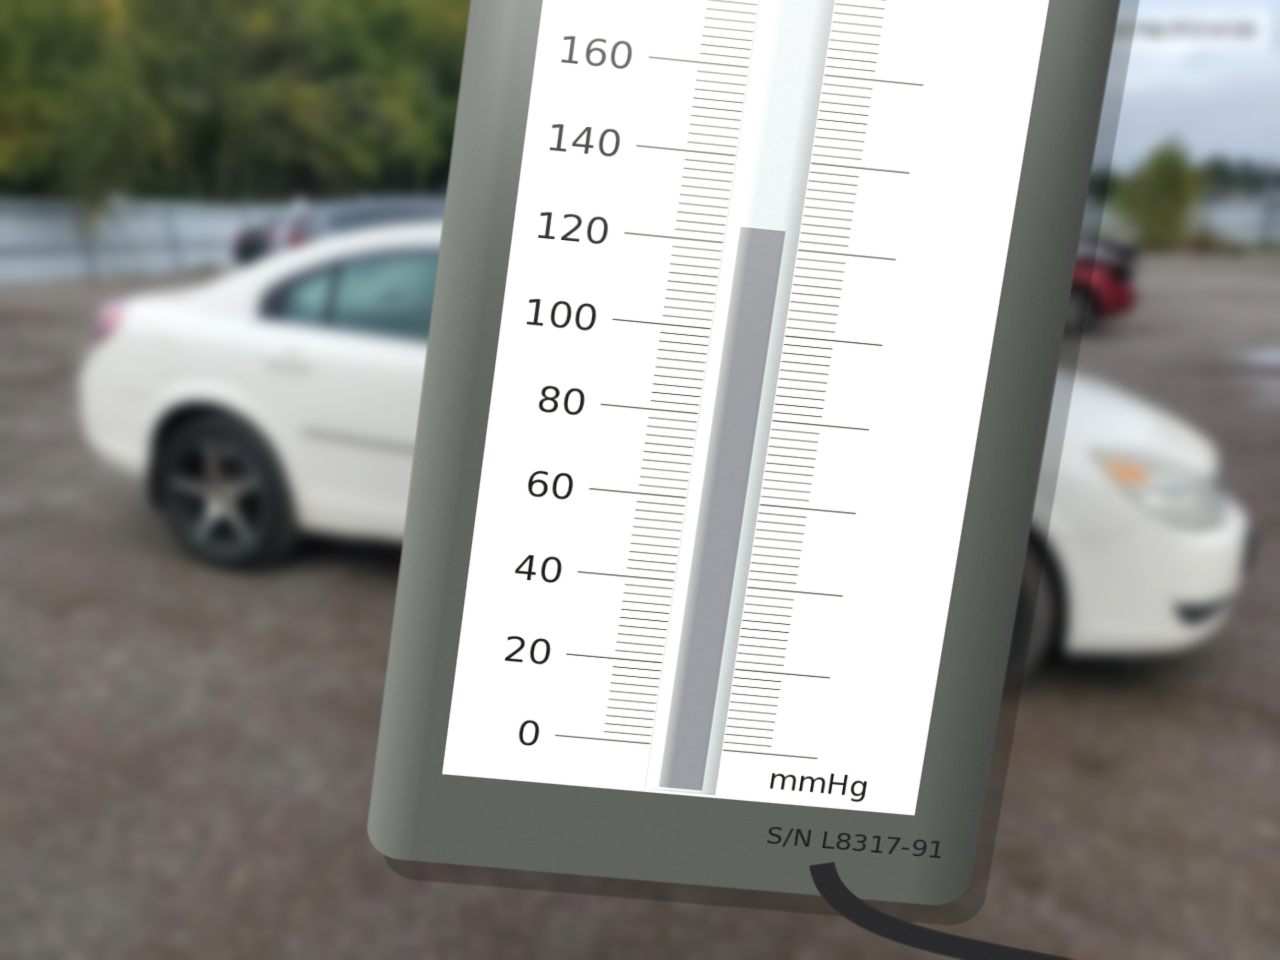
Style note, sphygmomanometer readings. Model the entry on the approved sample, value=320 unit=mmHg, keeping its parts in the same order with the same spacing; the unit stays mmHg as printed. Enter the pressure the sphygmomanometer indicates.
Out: value=124 unit=mmHg
